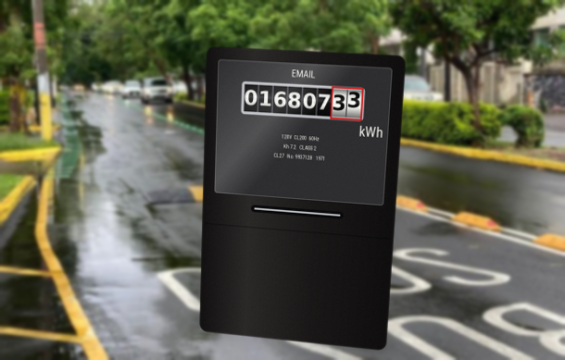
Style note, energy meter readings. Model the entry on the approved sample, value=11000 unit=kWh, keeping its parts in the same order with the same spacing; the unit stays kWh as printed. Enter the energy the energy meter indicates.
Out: value=16807.33 unit=kWh
